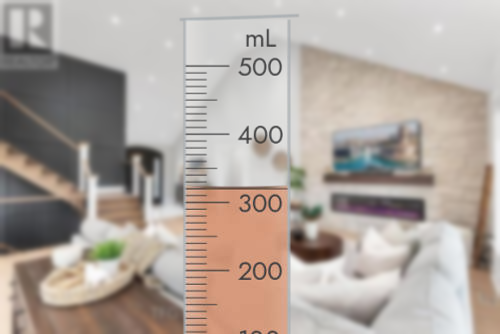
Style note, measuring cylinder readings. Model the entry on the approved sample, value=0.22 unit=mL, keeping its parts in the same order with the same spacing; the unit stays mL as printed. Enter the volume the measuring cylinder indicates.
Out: value=320 unit=mL
